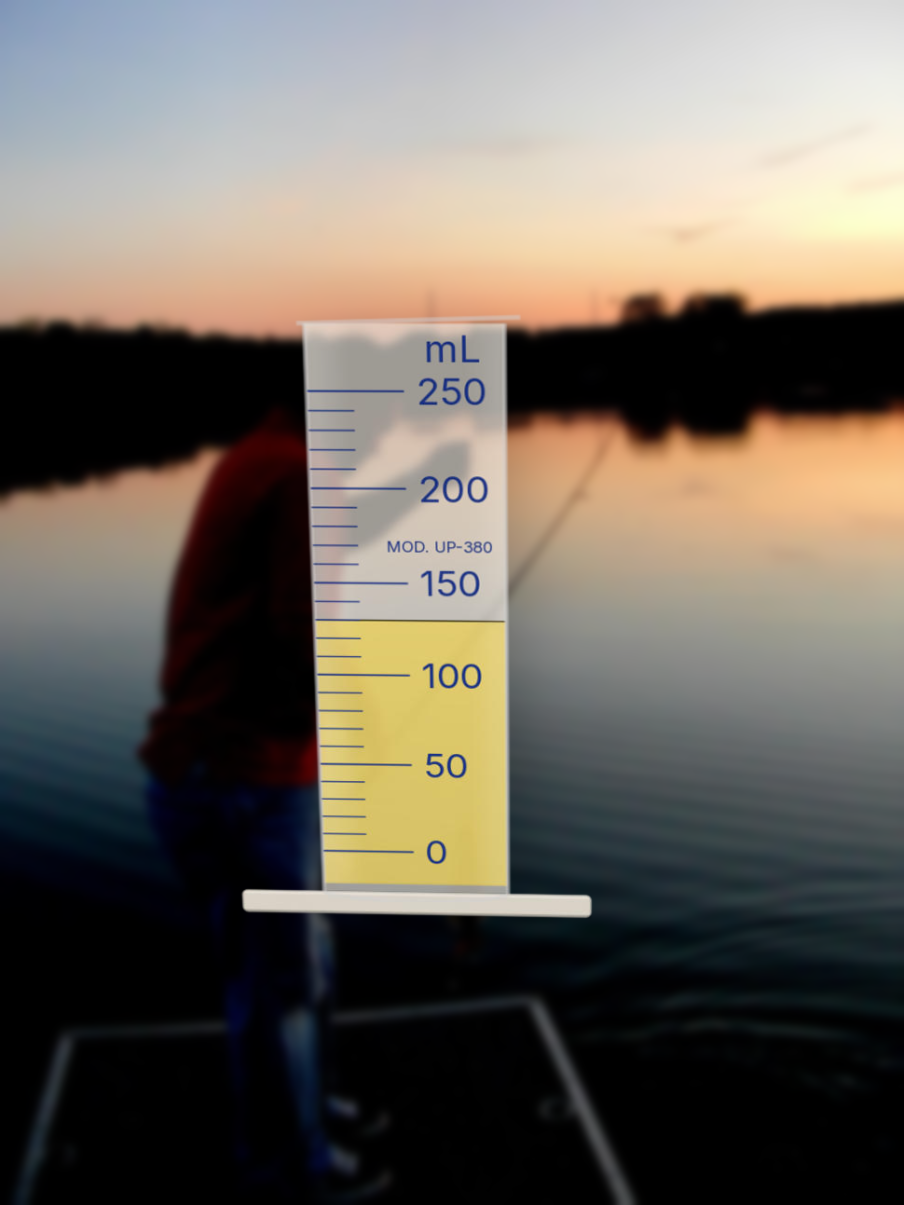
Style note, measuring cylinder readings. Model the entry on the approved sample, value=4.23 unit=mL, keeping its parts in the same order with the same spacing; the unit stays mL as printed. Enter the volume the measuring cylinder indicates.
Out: value=130 unit=mL
